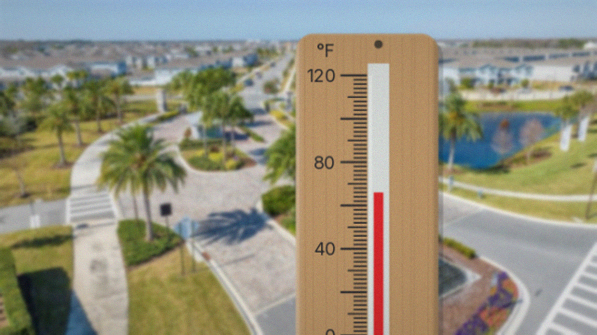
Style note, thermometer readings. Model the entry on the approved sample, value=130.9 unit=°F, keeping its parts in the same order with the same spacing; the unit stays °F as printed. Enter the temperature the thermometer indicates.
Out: value=66 unit=°F
